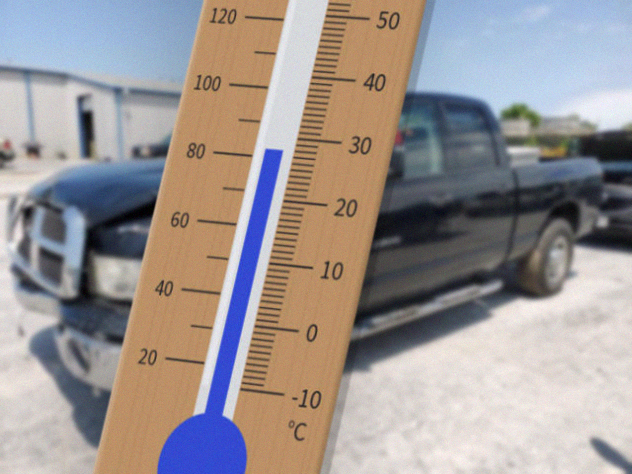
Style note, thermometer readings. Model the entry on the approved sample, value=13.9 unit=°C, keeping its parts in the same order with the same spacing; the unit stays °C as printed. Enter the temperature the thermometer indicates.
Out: value=28 unit=°C
